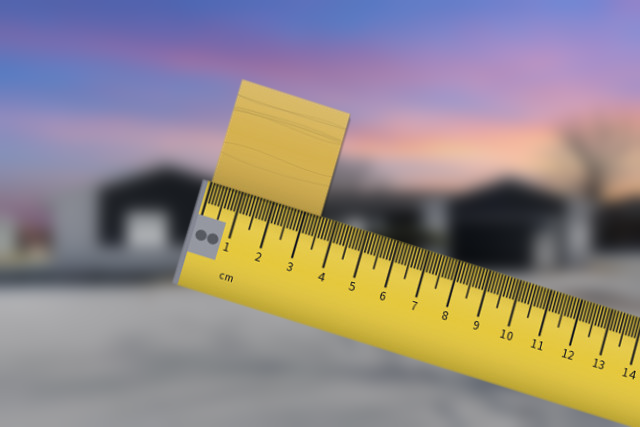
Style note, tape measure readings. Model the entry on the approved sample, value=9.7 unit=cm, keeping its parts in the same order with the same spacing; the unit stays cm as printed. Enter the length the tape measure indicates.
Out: value=3.5 unit=cm
